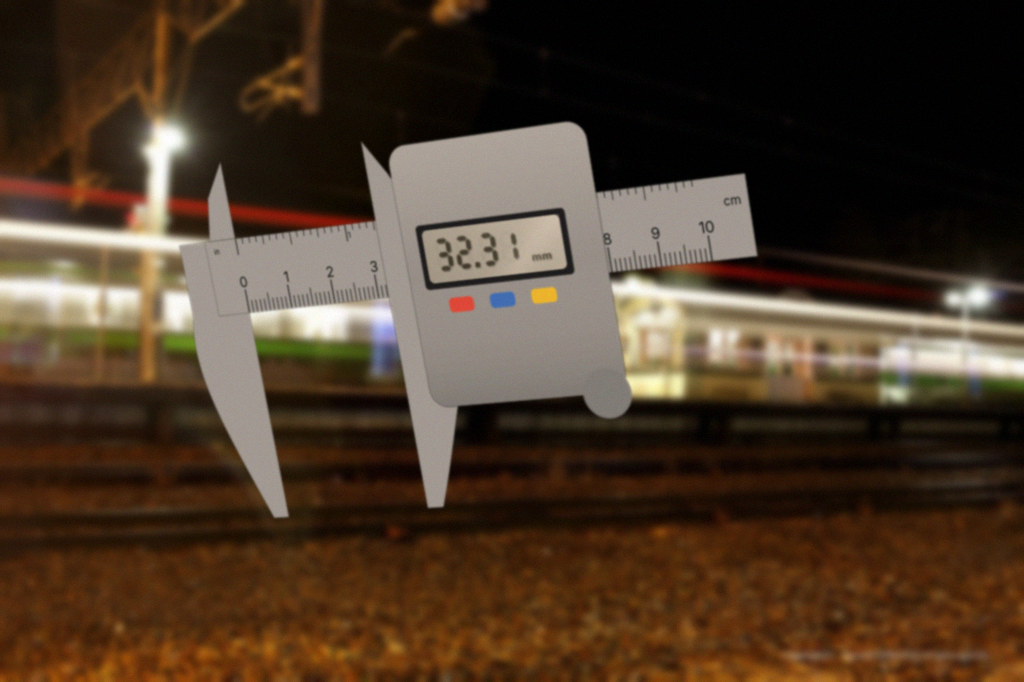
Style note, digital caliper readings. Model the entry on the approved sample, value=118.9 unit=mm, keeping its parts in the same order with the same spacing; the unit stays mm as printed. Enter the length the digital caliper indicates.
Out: value=32.31 unit=mm
